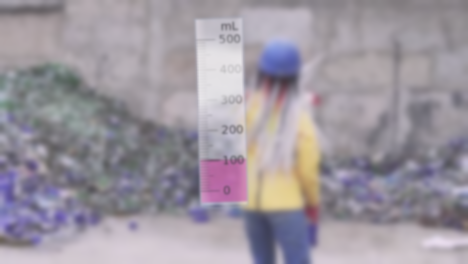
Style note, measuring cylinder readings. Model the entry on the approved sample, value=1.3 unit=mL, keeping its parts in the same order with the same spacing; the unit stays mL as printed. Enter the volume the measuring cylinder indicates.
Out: value=100 unit=mL
